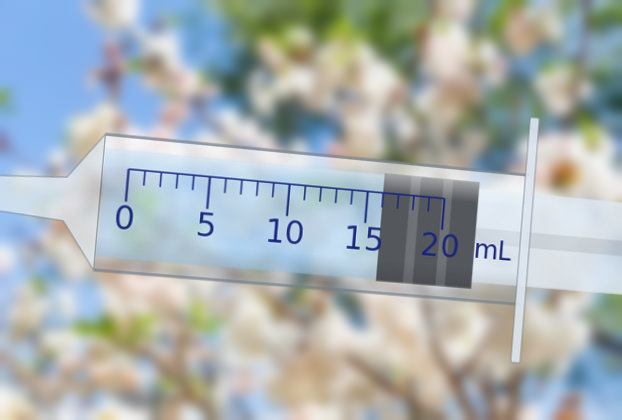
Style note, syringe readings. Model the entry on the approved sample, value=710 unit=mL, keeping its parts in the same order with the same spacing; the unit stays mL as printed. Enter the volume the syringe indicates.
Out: value=16 unit=mL
